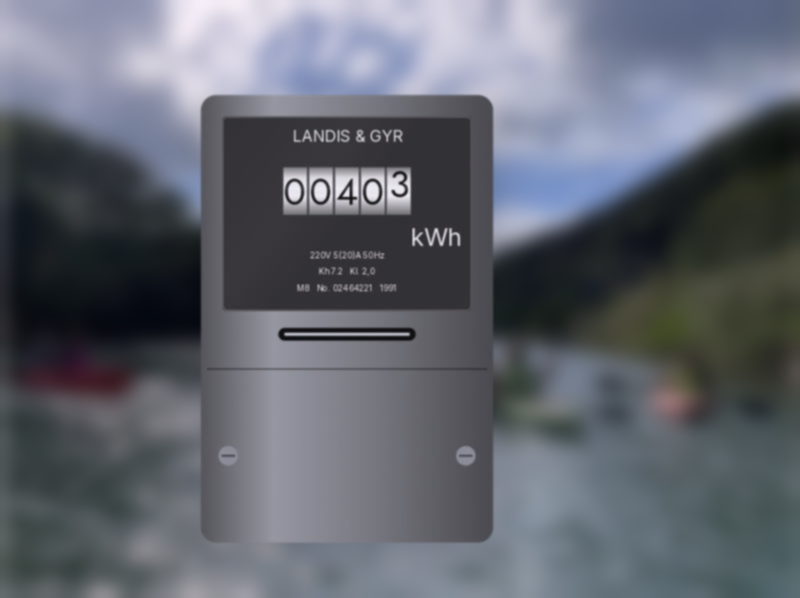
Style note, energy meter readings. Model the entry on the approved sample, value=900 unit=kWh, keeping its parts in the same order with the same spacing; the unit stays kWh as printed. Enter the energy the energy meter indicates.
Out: value=403 unit=kWh
